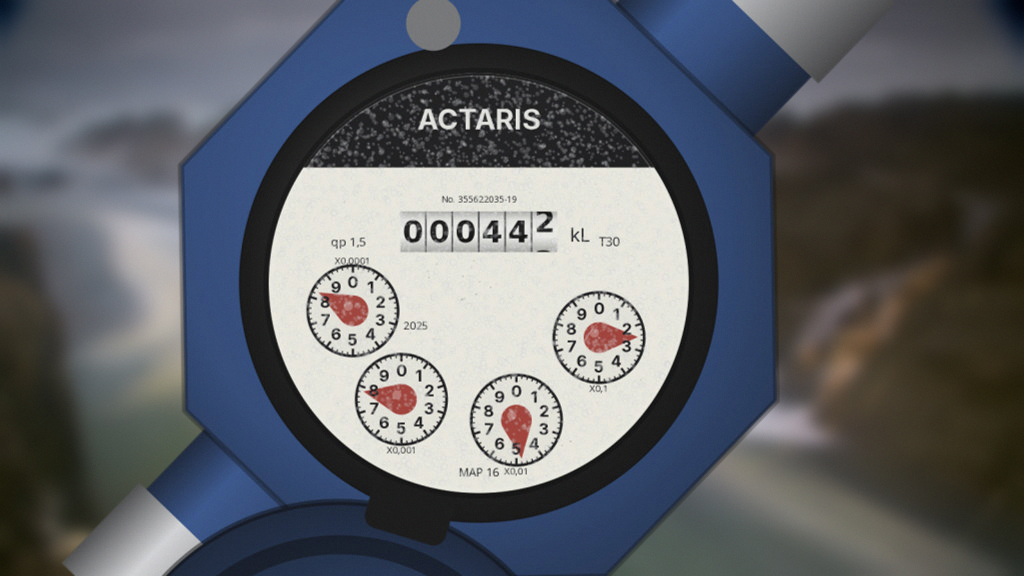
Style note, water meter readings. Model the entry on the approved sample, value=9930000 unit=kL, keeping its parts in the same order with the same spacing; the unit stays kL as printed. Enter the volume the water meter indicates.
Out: value=442.2478 unit=kL
